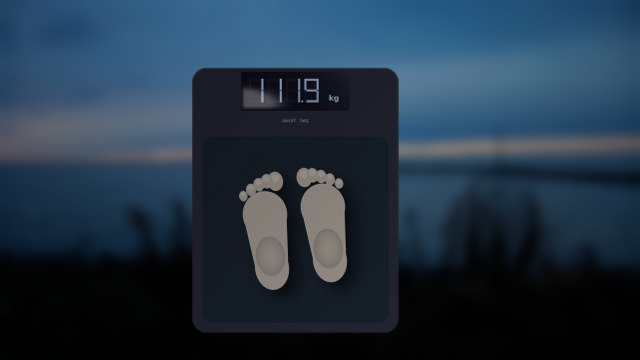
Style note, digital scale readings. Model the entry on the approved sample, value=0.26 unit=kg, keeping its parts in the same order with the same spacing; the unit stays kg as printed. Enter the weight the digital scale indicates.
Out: value=111.9 unit=kg
